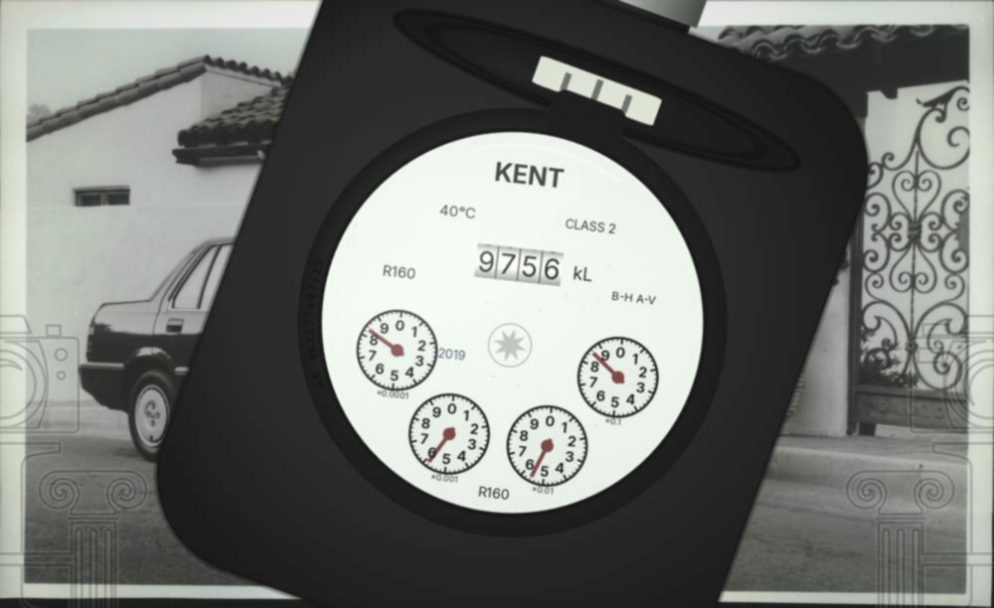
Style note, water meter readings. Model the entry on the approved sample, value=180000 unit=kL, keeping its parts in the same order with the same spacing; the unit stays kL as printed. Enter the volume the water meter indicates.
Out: value=9756.8558 unit=kL
